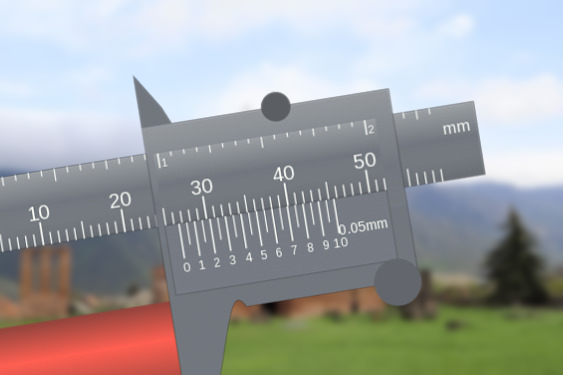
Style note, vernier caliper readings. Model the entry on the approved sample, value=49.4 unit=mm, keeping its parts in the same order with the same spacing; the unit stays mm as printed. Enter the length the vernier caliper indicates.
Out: value=26.6 unit=mm
